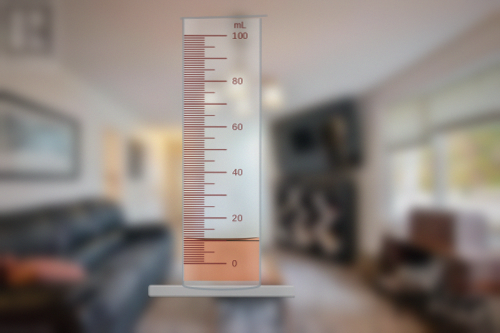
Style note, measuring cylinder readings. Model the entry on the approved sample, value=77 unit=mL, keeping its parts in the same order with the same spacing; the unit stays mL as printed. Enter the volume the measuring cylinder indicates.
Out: value=10 unit=mL
